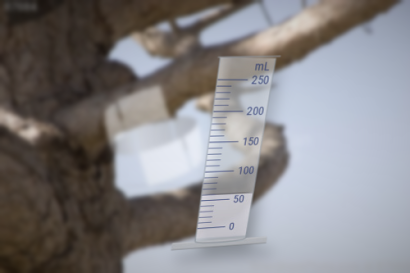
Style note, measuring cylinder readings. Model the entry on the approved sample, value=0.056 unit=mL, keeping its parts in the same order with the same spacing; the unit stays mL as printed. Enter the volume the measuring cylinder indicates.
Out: value=60 unit=mL
